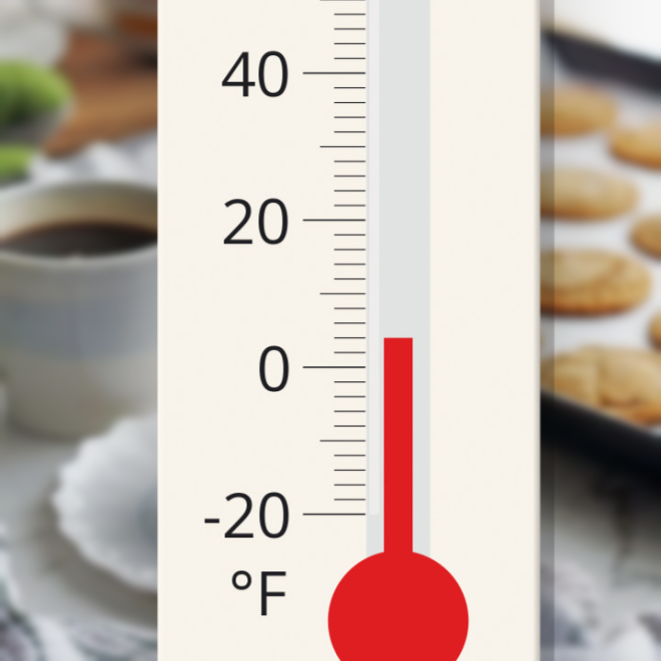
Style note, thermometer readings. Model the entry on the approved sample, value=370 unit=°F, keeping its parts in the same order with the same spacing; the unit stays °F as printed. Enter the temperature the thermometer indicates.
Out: value=4 unit=°F
